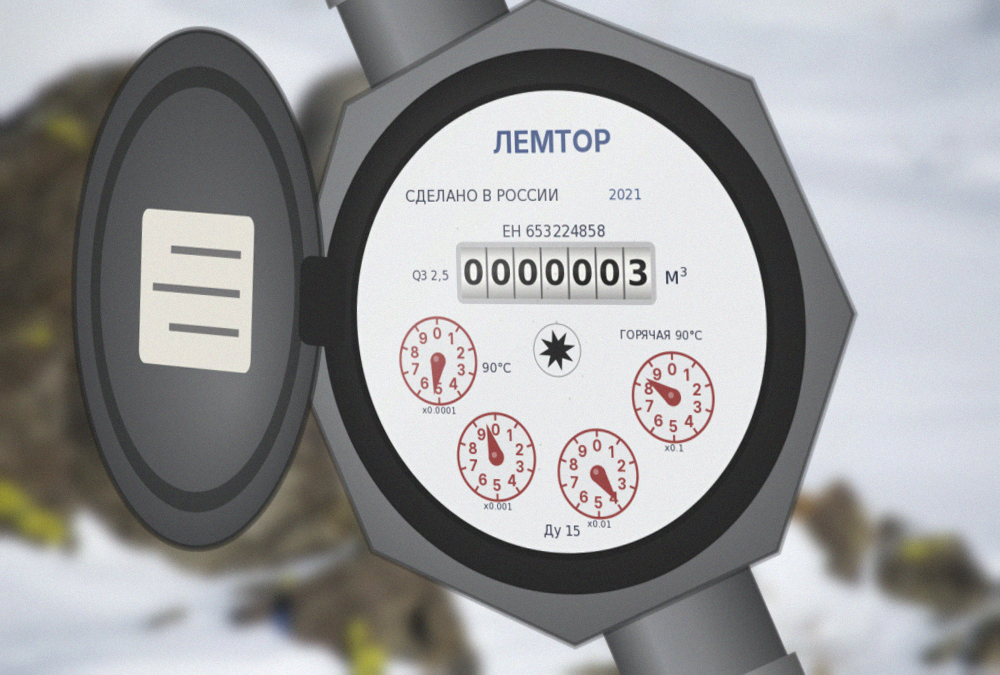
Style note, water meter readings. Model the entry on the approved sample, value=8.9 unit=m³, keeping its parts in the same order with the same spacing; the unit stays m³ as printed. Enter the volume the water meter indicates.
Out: value=3.8395 unit=m³
